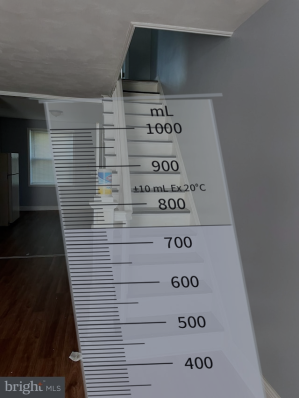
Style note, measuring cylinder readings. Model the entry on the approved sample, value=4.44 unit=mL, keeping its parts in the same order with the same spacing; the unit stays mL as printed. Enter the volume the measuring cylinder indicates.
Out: value=740 unit=mL
